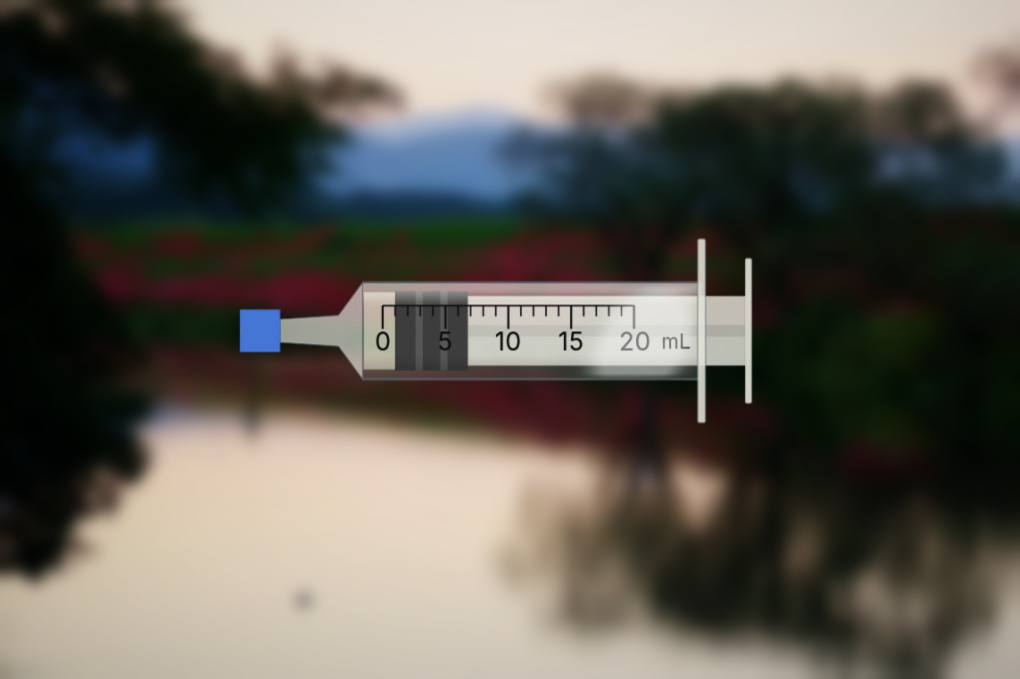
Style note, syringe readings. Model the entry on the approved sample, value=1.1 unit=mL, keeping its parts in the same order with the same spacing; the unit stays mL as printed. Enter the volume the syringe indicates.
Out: value=1 unit=mL
